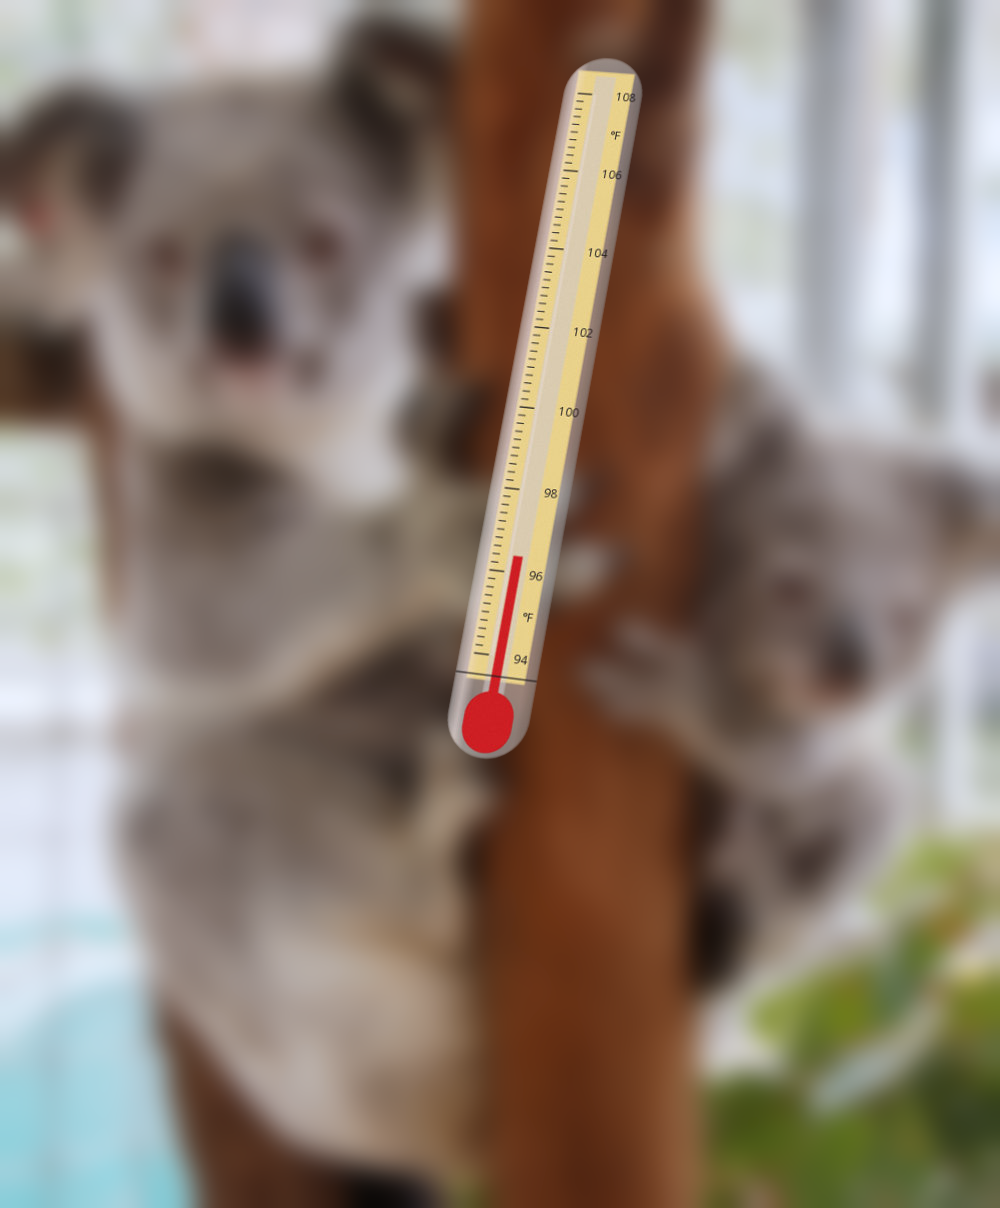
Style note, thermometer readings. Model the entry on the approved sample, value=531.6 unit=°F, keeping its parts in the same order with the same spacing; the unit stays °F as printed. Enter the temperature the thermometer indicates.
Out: value=96.4 unit=°F
